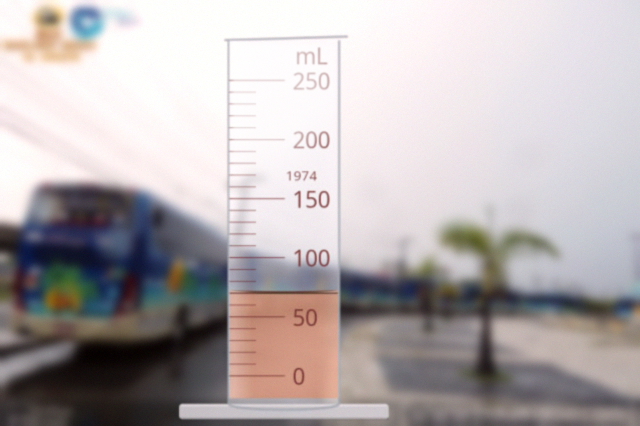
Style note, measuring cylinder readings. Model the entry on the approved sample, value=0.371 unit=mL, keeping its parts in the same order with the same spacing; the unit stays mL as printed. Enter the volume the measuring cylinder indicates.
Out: value=70 unit=mL
